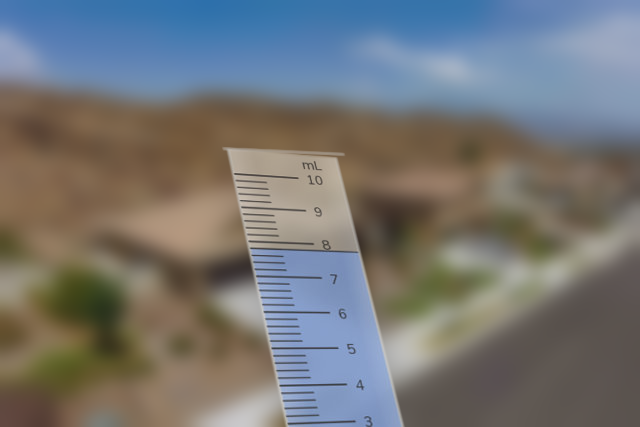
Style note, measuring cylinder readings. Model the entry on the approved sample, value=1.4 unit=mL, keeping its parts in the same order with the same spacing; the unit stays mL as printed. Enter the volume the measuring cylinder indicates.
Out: value=7.8 unit=mL
